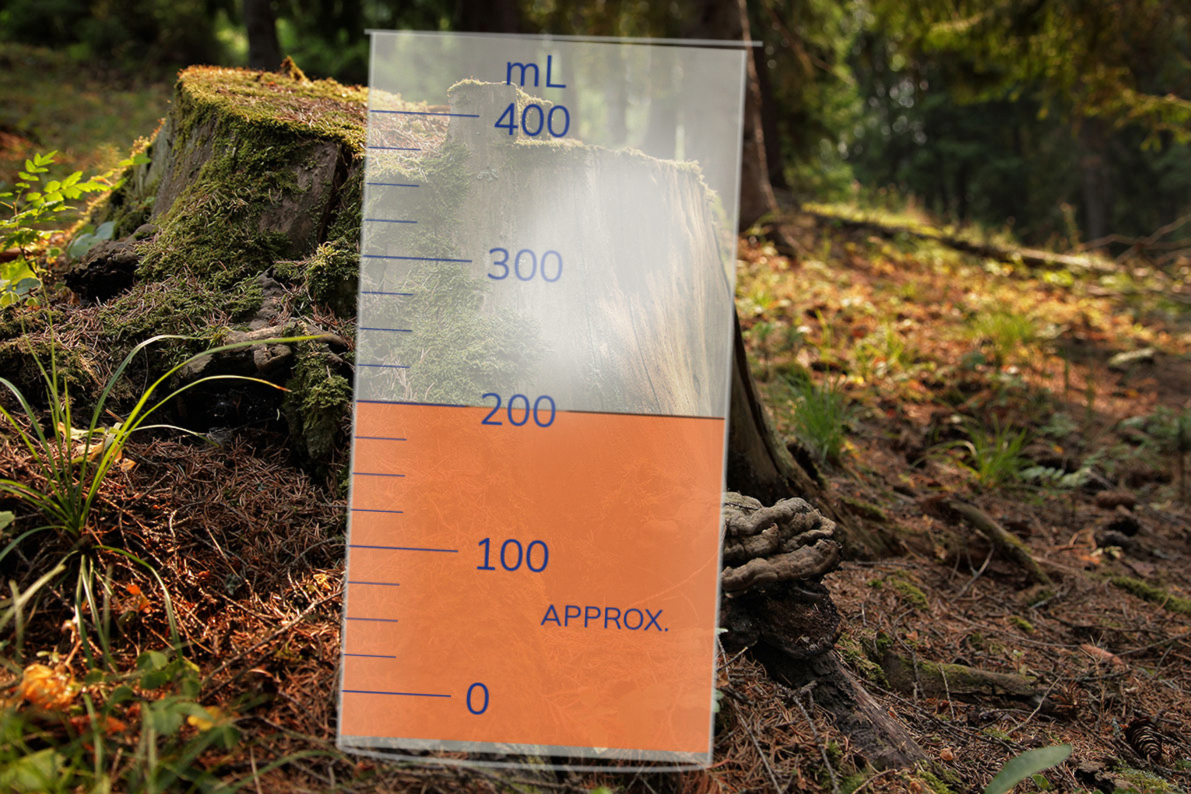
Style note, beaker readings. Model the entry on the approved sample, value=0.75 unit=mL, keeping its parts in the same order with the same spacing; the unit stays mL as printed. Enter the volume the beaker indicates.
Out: value=200 unit=mL
